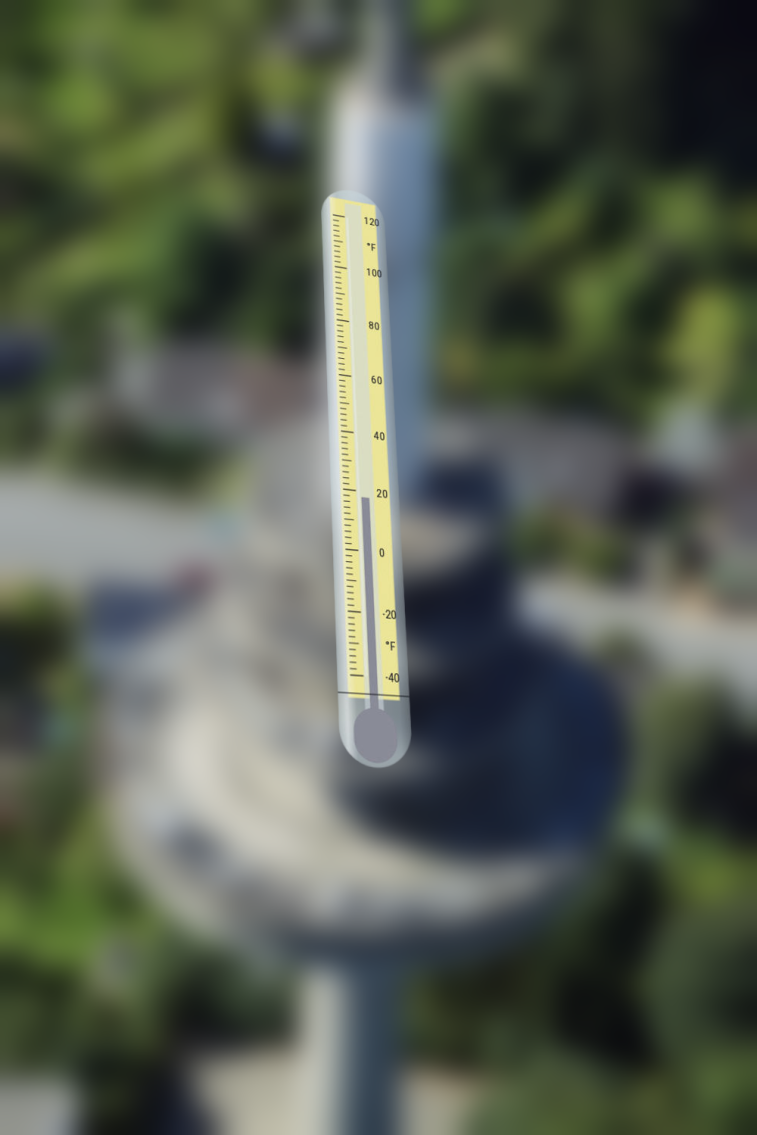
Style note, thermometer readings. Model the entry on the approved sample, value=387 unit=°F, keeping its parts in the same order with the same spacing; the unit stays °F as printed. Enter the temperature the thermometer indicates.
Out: value=18 unit=°F
